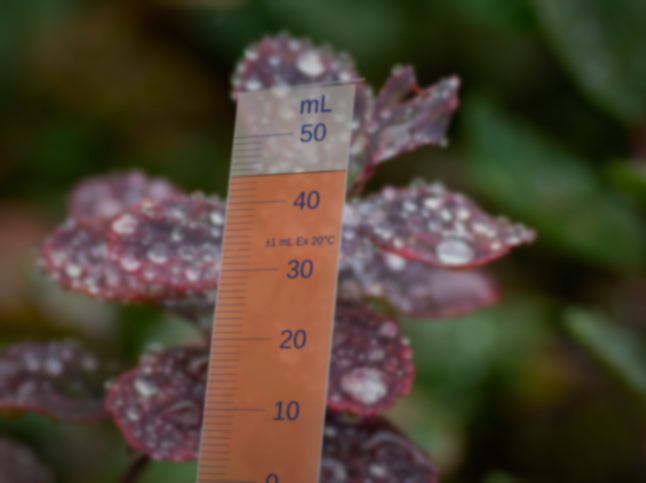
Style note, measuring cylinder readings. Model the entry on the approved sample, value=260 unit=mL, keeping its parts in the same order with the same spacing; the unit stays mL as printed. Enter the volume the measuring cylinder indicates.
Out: value=44 unit=mL
